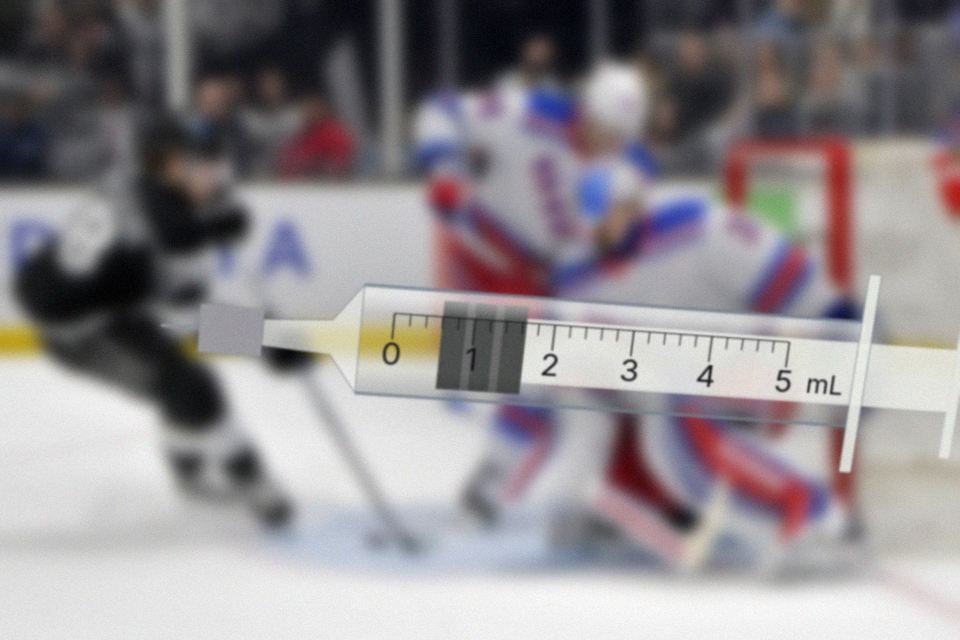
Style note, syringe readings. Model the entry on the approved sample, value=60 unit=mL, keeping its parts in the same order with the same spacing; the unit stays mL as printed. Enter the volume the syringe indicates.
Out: value=0.6 unit=mL
